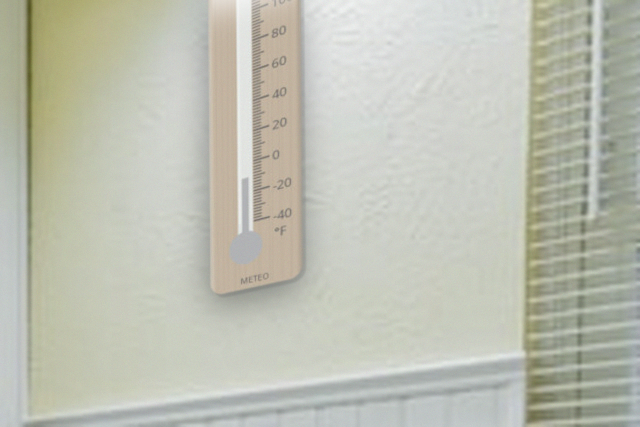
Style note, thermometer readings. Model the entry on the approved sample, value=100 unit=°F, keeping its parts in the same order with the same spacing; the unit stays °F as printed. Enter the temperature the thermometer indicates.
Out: value=-10 unit=°F
